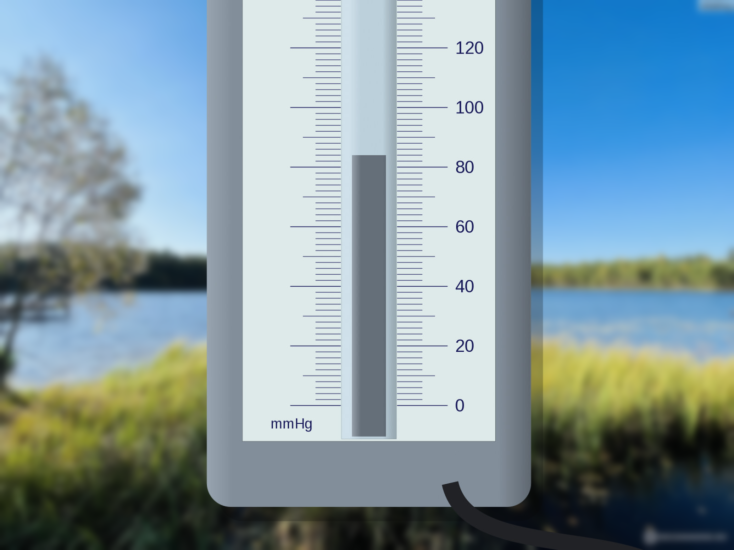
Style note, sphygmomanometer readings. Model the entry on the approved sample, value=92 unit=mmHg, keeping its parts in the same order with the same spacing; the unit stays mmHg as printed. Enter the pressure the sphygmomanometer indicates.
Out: value=84 unit=mmHg
